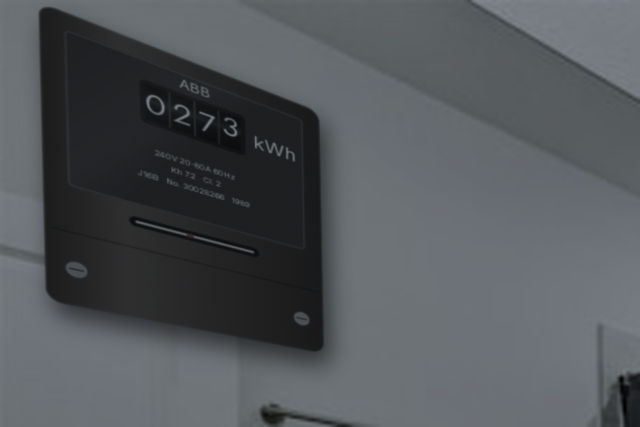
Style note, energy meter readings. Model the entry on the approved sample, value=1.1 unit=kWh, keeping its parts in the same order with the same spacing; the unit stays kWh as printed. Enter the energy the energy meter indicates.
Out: value=273 unit=kWh
